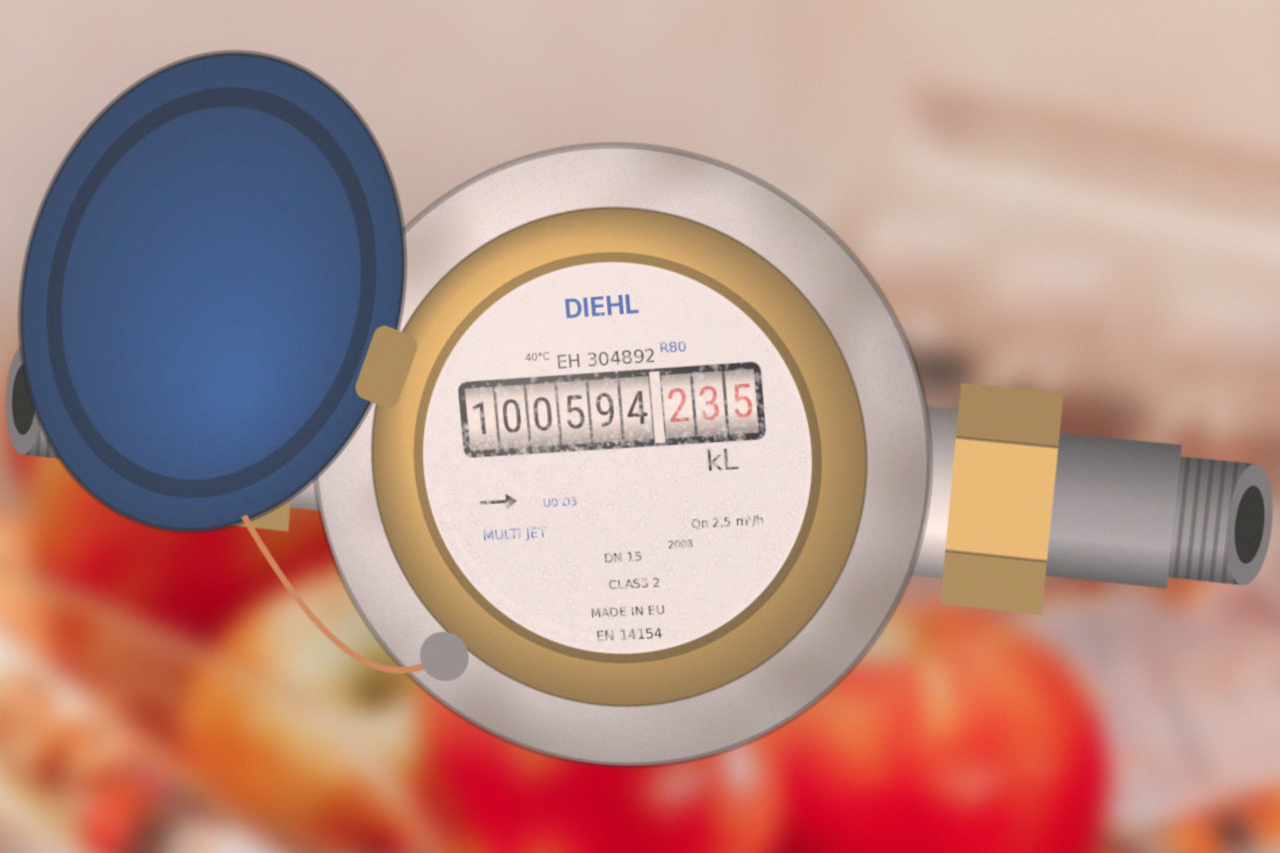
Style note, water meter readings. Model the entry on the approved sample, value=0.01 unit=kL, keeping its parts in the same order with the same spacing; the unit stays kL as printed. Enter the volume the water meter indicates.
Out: value=100594.235 unit=kL
